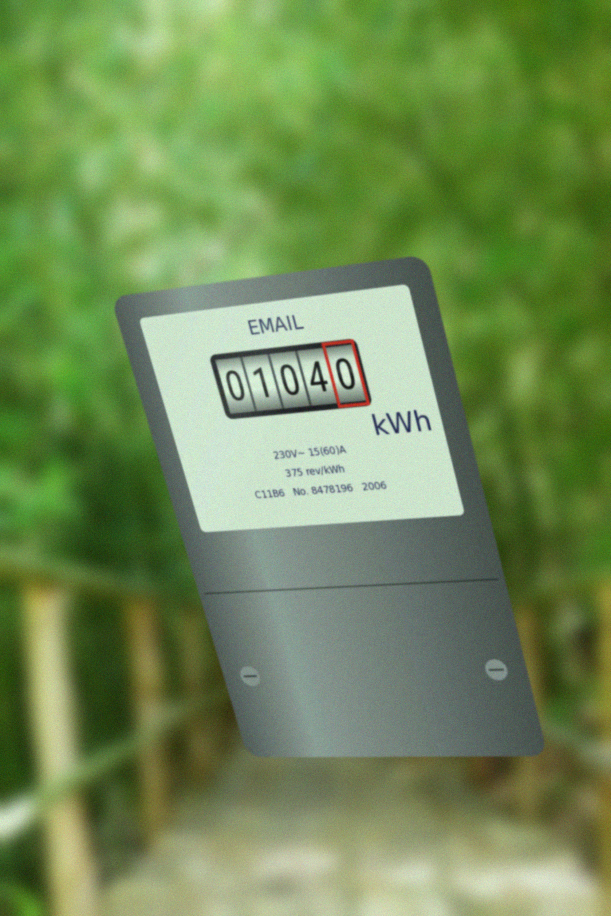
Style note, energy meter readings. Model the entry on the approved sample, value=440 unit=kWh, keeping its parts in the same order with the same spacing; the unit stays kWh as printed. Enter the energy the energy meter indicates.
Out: value=104.0 unit=kWh
